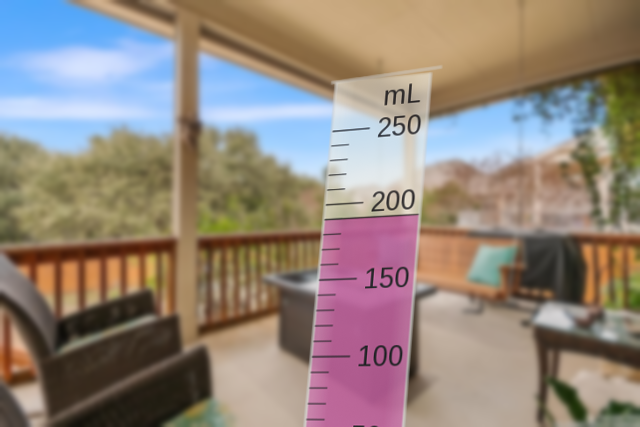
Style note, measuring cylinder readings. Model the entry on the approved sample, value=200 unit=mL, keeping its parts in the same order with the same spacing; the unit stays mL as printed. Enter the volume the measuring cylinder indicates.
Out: value=190 unit=mL
